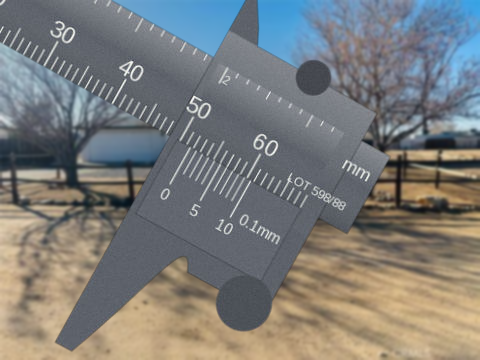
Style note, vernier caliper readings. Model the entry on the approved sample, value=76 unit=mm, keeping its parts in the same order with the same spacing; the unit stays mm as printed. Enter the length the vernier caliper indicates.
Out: value=51.6 unit=mm
